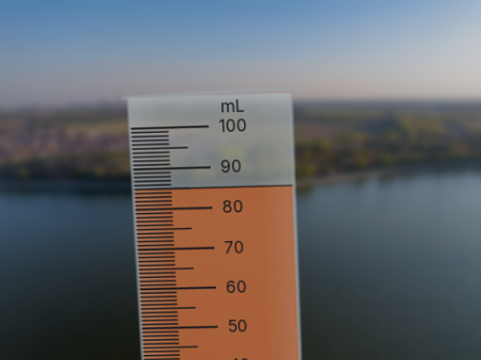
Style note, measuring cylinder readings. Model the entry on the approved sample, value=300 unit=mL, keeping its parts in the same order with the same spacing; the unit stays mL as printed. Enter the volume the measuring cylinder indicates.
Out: value=85 unit=mL
